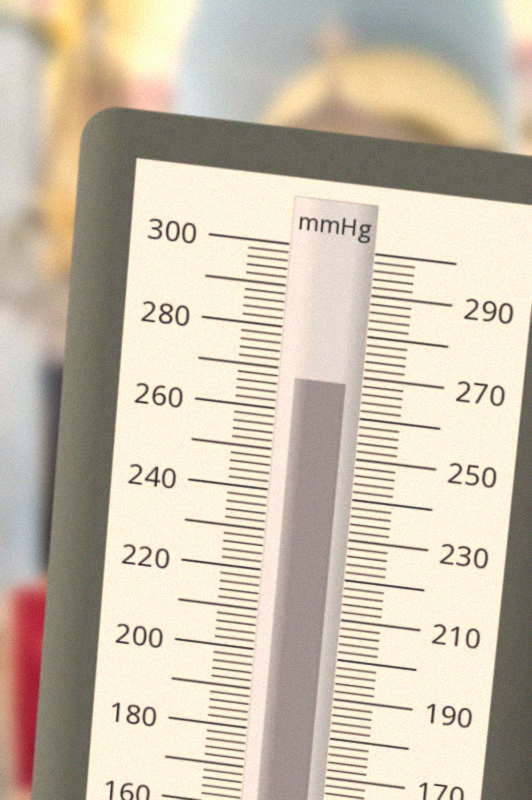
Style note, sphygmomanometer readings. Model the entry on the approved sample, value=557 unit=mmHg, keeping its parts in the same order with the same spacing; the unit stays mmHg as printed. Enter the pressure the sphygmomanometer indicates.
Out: value=268 unit=mmHg
